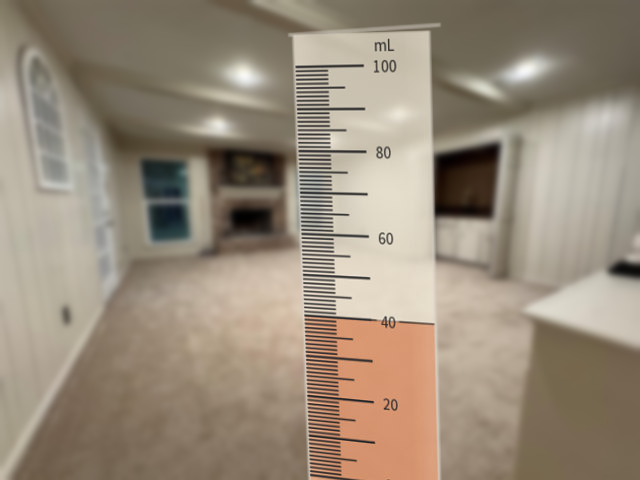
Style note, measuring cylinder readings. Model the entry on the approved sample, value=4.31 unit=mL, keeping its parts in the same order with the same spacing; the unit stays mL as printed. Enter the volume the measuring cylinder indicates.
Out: value=40 unit=mL
